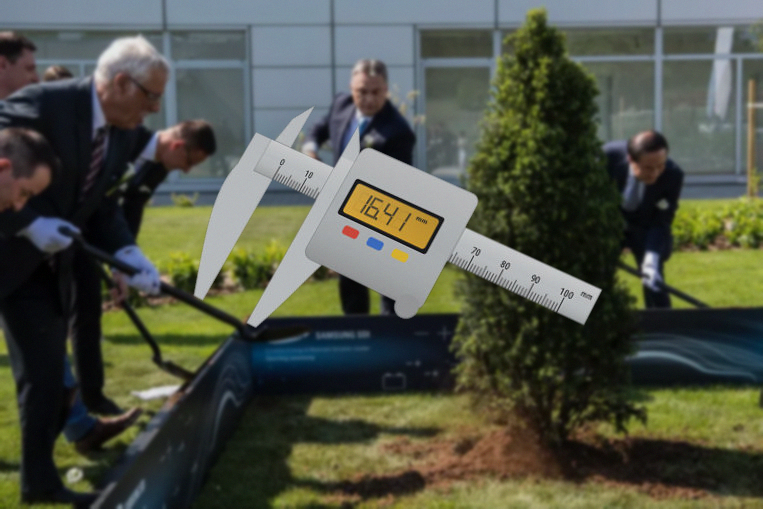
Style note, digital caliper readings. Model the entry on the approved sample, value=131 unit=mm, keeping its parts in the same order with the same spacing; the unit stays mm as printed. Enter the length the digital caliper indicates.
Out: value=16.41 unit=mm
